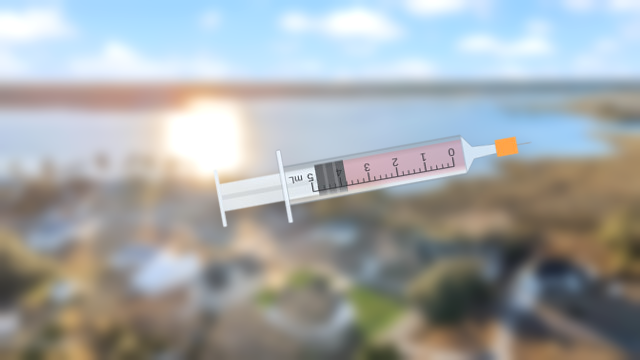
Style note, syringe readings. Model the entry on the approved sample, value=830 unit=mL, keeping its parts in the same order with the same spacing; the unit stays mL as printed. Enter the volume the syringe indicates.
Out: value=3.8 unit=mL
